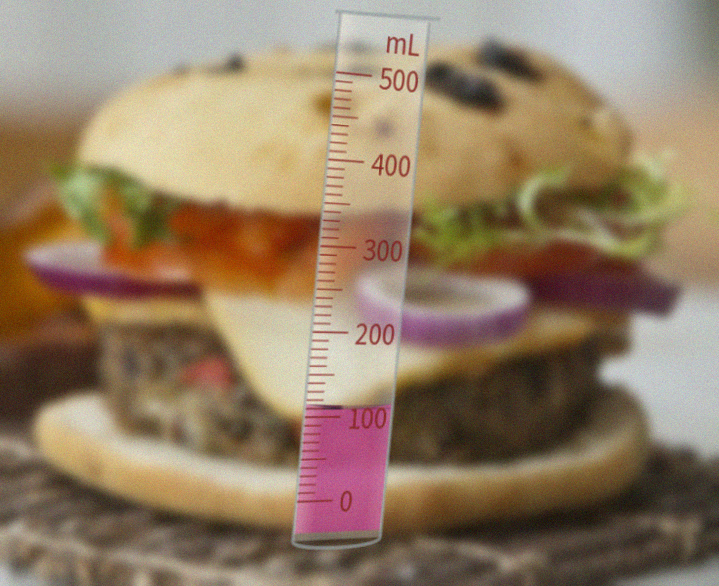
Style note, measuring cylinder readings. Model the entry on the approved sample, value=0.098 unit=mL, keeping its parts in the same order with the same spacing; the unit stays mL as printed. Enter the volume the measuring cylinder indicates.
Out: value=110 unit=mL
